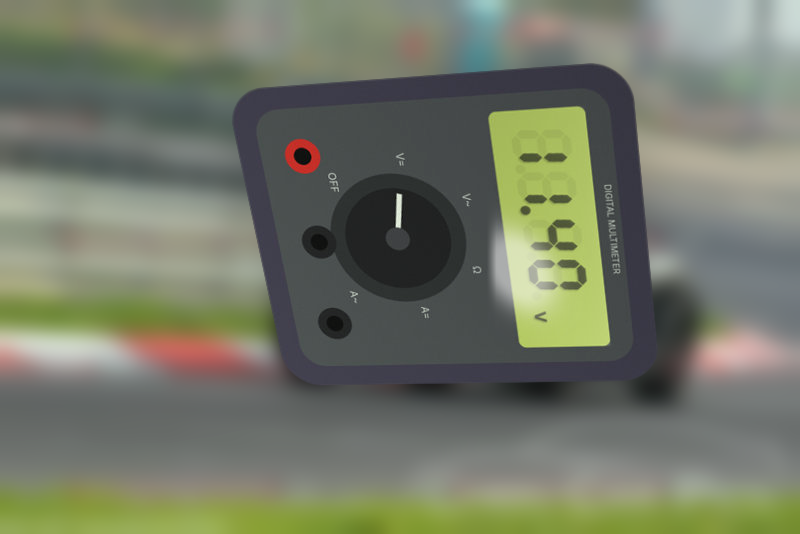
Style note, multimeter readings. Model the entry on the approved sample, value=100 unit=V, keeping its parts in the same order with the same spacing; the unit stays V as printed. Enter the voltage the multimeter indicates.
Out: value=11.40 unit=V
